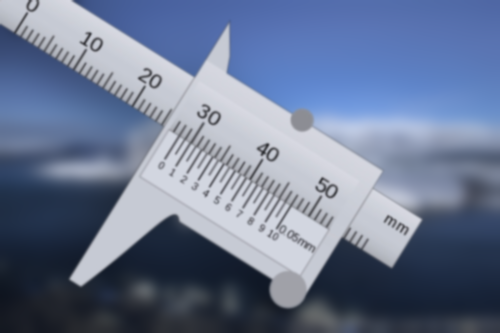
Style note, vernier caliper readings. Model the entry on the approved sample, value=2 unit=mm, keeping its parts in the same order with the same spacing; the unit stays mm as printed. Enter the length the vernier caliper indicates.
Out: value=28.0 unit=mm
